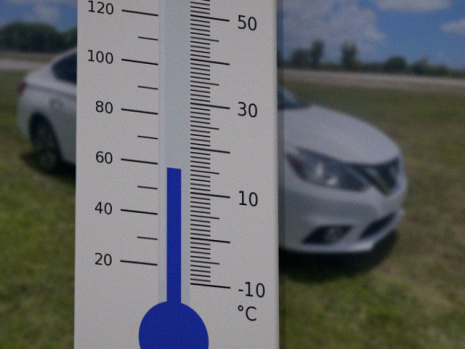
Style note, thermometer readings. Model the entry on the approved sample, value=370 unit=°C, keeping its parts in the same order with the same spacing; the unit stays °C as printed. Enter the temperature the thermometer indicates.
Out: value=15 unit=°C
